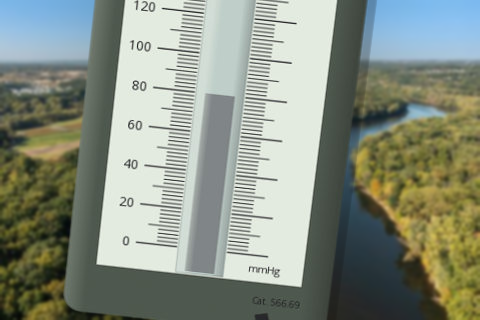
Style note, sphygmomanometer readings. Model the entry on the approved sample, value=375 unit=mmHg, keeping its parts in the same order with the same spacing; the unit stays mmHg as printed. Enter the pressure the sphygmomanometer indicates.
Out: value=80 unit=mmHg
